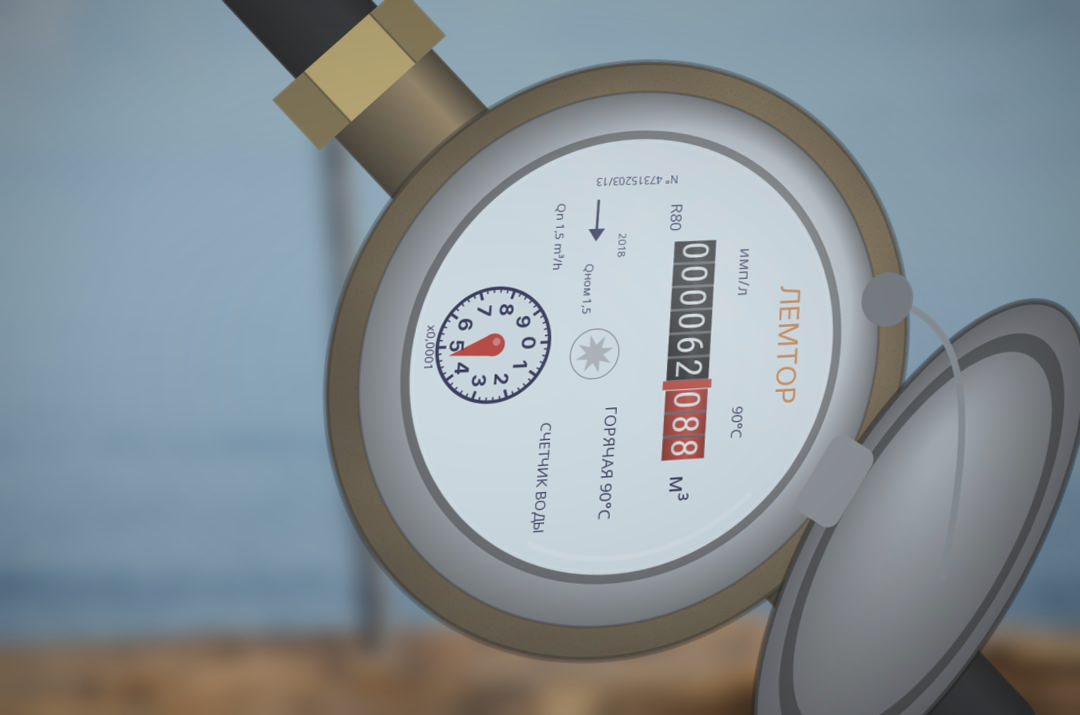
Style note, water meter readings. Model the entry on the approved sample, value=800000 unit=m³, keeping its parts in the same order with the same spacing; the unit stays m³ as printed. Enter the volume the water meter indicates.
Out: value=62.0884 unit=m³
